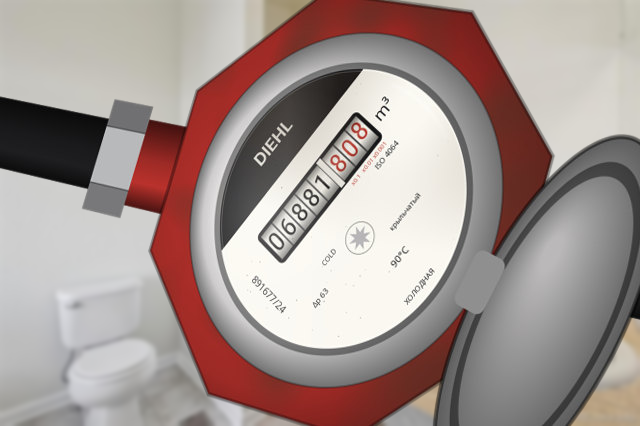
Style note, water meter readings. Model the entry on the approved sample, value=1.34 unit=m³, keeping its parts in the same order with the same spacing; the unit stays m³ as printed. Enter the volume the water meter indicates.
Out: value=6881.808 unit=m³
